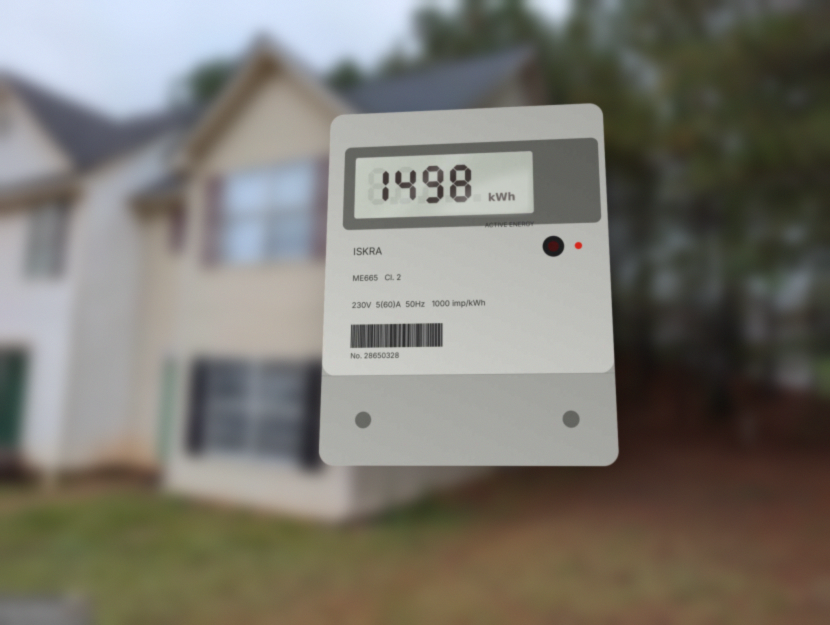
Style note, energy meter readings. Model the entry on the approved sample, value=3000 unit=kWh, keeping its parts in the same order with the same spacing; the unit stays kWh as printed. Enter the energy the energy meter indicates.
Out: value=1498 unit=kWh
